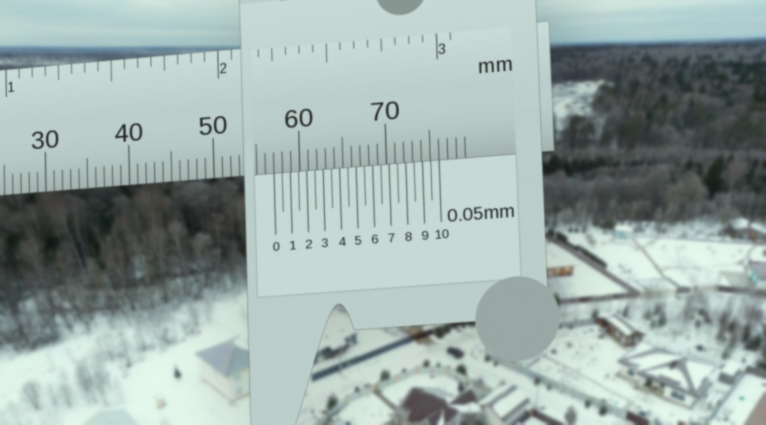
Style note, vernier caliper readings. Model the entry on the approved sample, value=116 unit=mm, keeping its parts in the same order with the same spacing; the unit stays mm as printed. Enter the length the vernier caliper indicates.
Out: value=57.0 unit=mm
